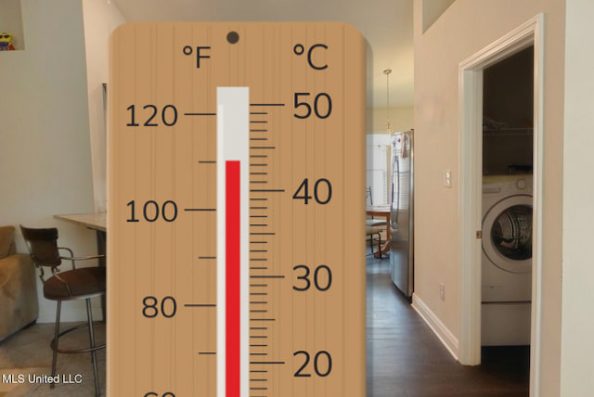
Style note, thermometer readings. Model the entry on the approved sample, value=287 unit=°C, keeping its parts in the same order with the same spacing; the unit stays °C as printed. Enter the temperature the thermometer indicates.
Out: value=43.5 unit=°C
